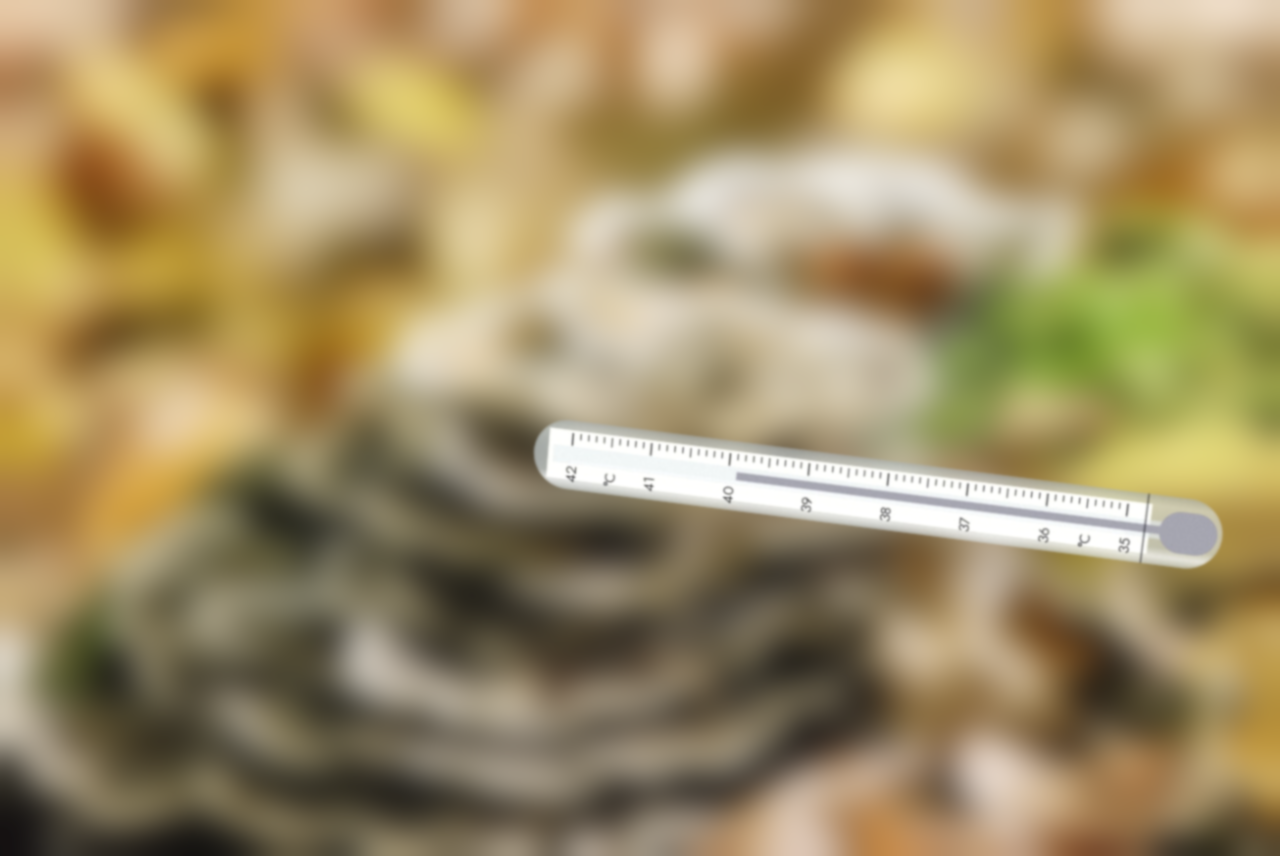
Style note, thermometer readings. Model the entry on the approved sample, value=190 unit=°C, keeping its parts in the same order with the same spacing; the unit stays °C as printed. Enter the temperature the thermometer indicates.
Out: value=39.9 unit=°C
